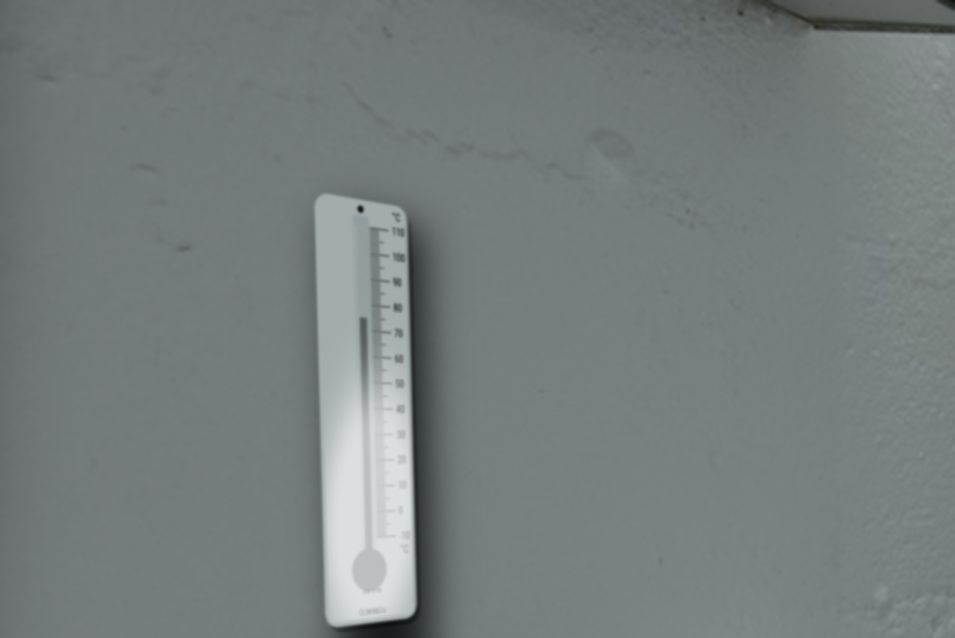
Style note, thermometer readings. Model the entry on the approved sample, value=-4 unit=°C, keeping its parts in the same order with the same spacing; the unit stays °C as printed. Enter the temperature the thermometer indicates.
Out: value=75 unit=°C
